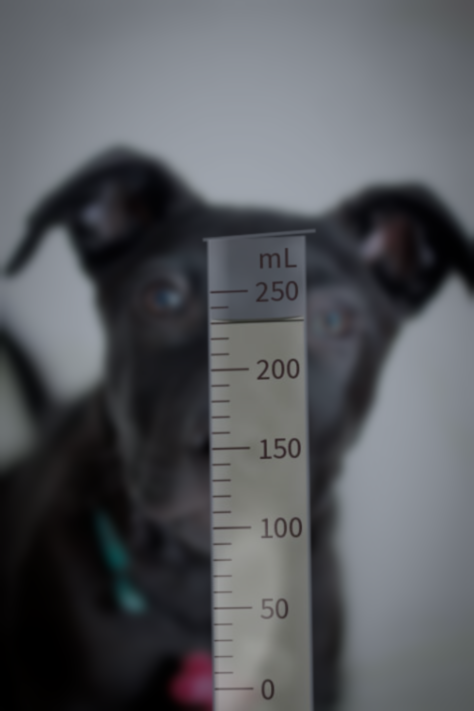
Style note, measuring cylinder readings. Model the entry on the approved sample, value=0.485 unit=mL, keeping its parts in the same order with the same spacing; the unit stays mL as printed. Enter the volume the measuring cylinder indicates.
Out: value=230 unit=mL
